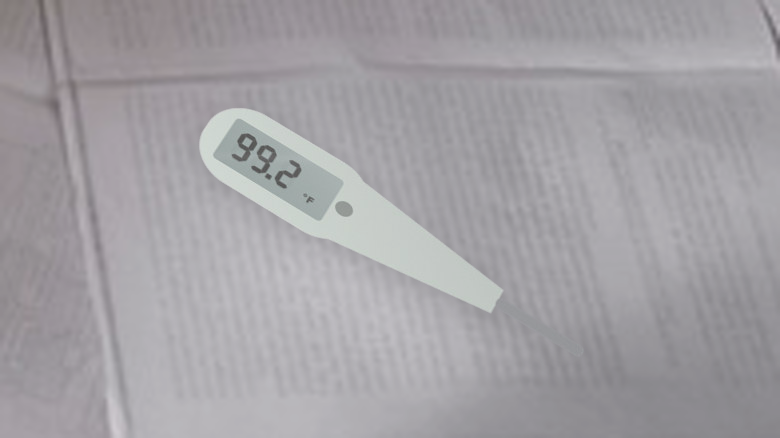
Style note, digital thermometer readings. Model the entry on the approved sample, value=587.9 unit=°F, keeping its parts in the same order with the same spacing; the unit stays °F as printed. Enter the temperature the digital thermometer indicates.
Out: value=99.2 unit=°F
